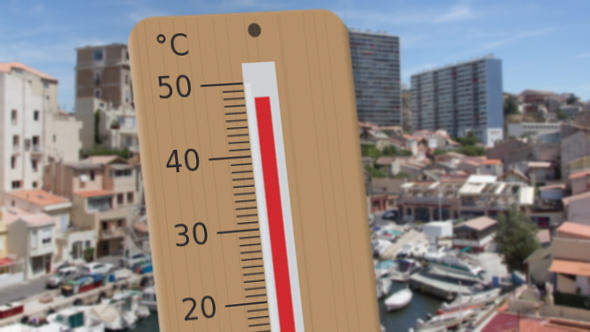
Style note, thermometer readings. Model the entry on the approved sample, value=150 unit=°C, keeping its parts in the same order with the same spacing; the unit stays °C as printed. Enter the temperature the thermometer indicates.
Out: value=48 unit=°C
